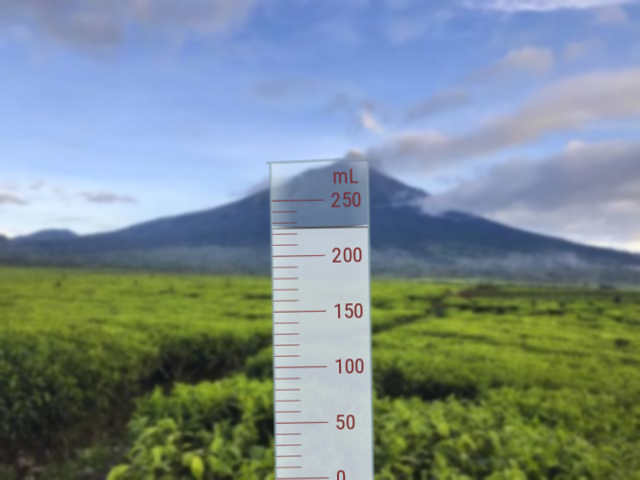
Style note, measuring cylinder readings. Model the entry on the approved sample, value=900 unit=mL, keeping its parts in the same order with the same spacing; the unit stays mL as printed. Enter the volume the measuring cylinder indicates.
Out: value=225 unit=mL
